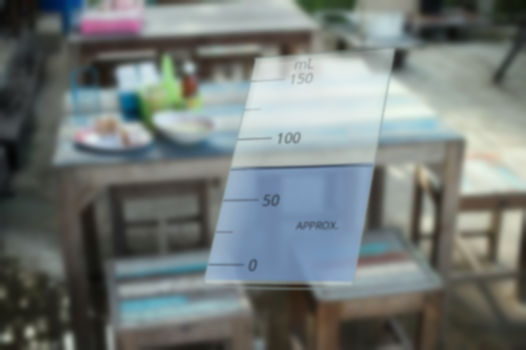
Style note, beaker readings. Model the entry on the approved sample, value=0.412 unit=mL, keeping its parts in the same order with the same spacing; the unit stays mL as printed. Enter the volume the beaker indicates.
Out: value=75 unit=mL
